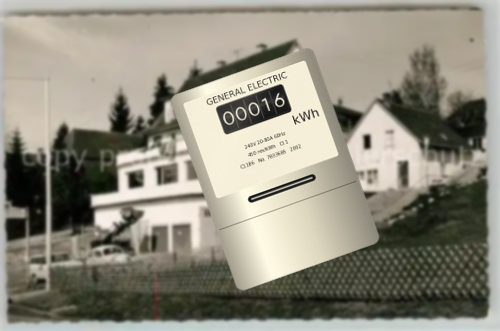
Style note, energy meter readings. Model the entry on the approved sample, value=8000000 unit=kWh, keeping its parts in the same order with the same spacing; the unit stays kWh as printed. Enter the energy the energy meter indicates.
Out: value=16 unit=kWh
